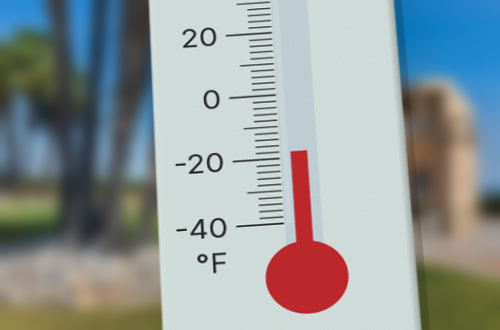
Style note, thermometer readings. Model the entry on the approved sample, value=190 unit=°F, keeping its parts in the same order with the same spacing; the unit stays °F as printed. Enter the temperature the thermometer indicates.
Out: value=-18 unit=°F
